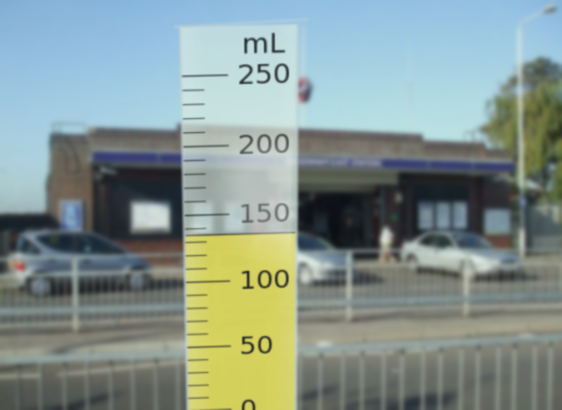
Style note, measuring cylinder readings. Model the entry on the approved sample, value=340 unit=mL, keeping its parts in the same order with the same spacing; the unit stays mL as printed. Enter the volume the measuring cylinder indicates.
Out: value=135 unit=mL
